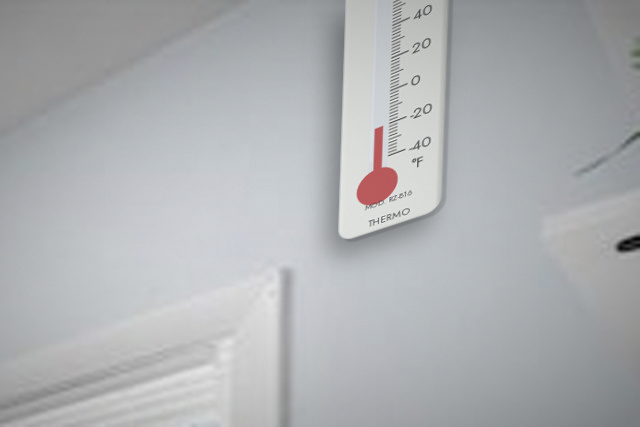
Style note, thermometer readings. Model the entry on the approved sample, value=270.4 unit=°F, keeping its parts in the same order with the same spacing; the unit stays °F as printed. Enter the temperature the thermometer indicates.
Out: value=-20 unit=°F
